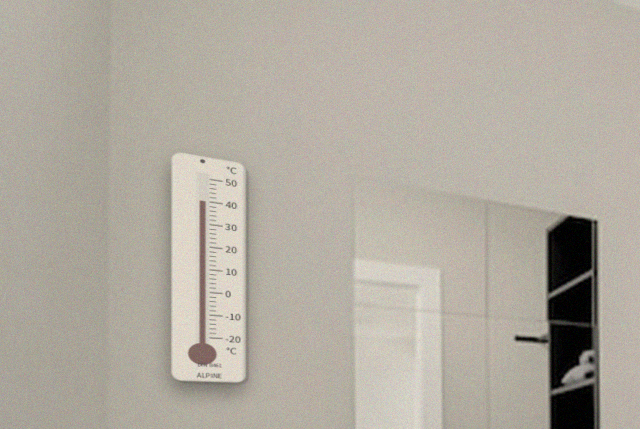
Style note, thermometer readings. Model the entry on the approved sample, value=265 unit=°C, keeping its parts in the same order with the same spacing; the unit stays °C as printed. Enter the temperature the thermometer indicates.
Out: value=40 unit=°C
